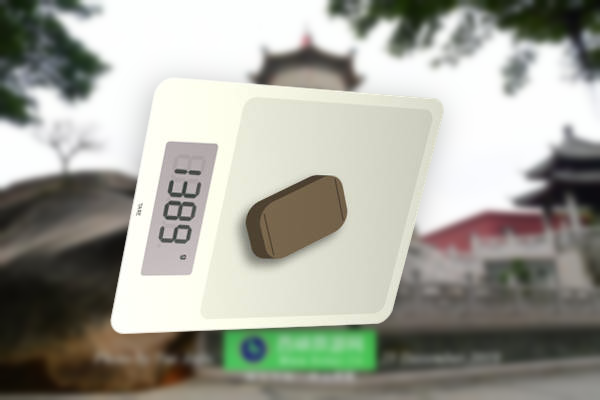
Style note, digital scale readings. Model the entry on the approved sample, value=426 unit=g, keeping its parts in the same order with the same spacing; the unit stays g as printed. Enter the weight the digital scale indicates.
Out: value=1389 unit=g
